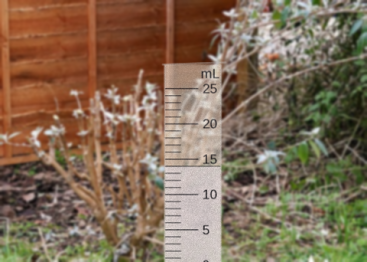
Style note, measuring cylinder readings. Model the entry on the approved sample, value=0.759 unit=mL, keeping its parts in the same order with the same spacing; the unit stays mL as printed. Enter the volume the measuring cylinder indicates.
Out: value=14 unit=mL
